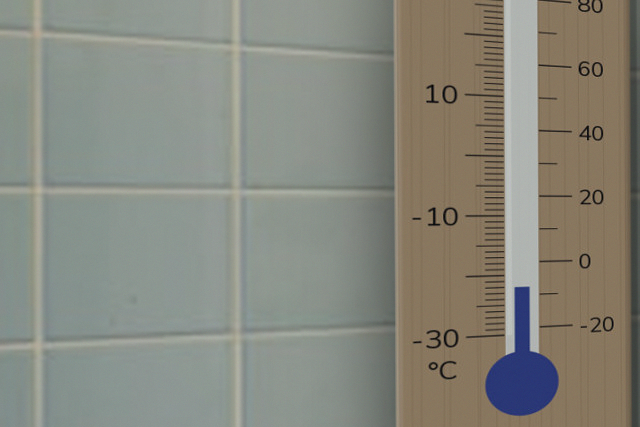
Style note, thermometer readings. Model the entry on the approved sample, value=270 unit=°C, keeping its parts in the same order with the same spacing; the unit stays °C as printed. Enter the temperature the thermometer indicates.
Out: value=-22 unit=°C
